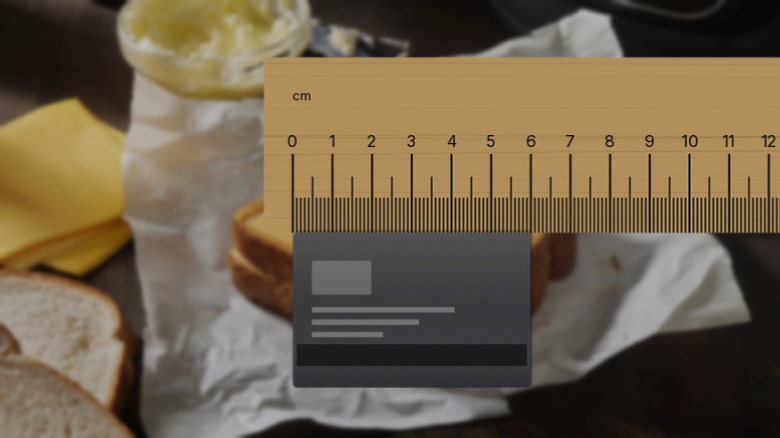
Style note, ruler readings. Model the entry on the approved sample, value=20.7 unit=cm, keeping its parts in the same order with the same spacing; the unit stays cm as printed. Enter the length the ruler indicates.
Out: value=6 unit=cm
